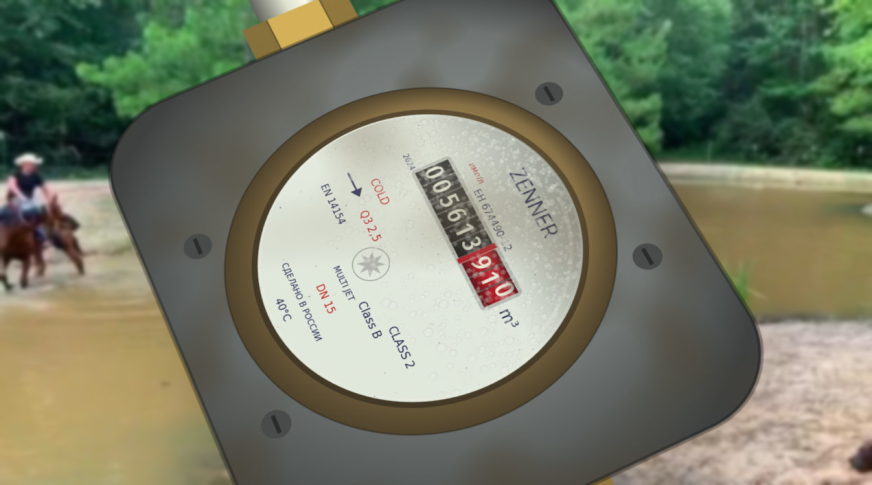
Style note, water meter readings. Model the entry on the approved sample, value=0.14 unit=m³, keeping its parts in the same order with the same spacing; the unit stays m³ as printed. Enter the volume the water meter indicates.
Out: value=5613.910 unit=m³
